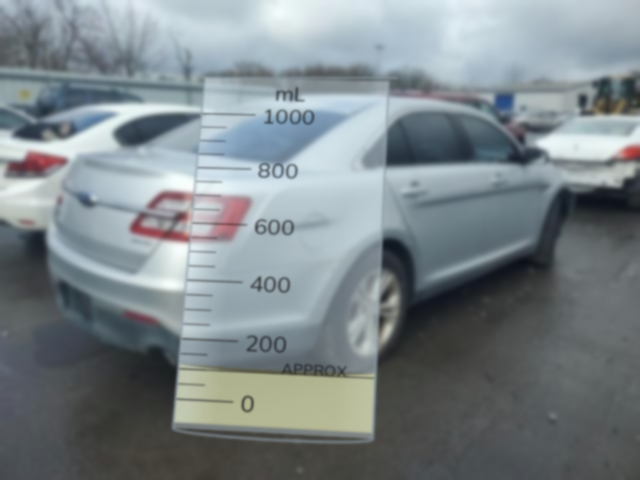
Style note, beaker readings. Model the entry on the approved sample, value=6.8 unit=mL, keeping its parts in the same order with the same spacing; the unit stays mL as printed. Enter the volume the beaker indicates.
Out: value=100 unit=mL
